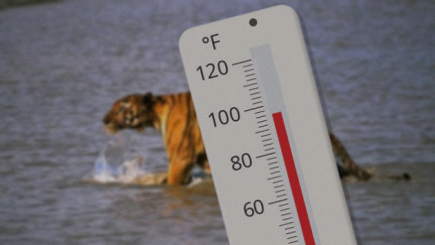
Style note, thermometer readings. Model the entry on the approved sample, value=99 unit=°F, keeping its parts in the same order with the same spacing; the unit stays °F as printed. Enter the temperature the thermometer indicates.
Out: value=96 unit=°F
